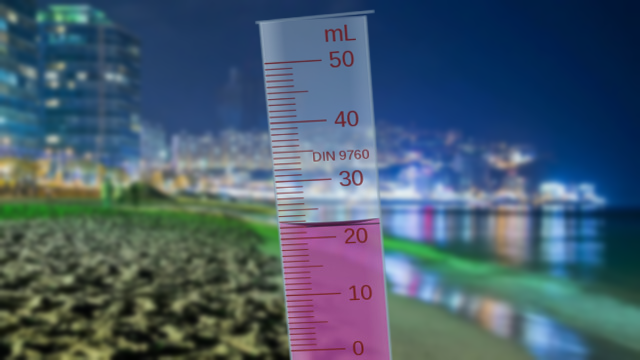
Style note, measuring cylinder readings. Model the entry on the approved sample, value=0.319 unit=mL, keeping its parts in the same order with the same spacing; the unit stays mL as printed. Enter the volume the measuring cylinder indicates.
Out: value=22 unit=mL
